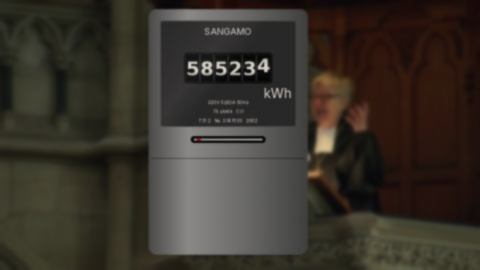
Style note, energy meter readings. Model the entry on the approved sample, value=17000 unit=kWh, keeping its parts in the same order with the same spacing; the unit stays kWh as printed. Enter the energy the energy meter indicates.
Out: value=585234 unit=kWh
